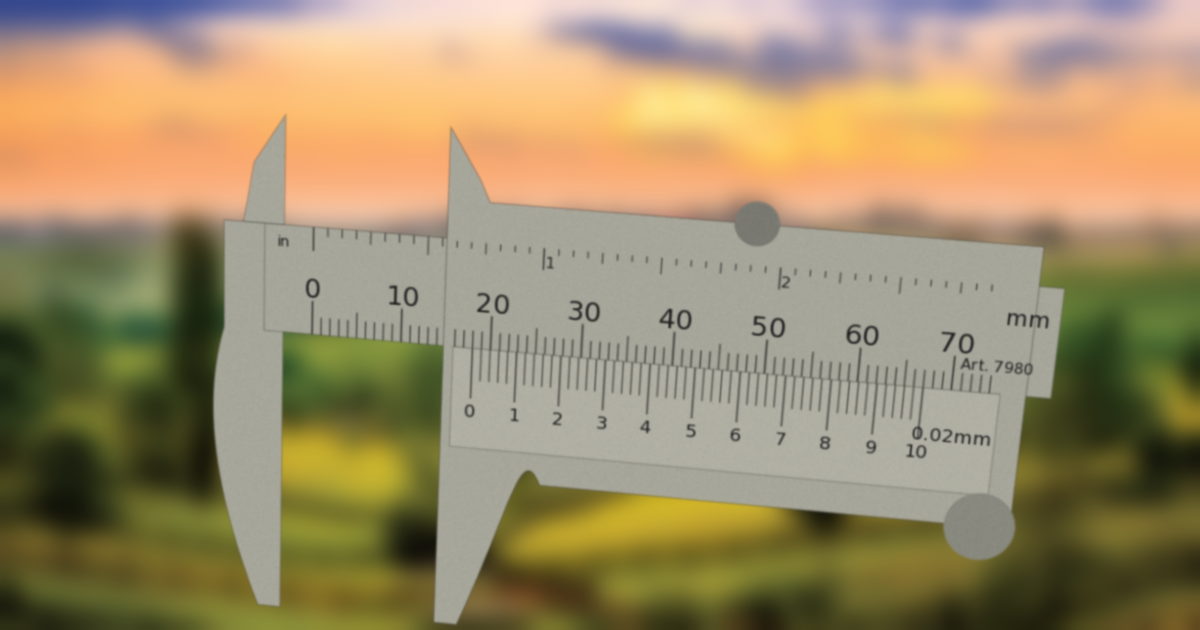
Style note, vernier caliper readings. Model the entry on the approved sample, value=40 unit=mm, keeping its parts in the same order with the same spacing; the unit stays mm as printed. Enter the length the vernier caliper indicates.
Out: value=18.0 unit=mm
